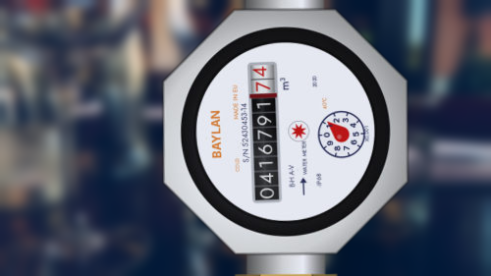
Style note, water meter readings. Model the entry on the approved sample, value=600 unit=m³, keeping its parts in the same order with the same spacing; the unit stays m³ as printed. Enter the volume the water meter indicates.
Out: value=416791.741 unit=m³
